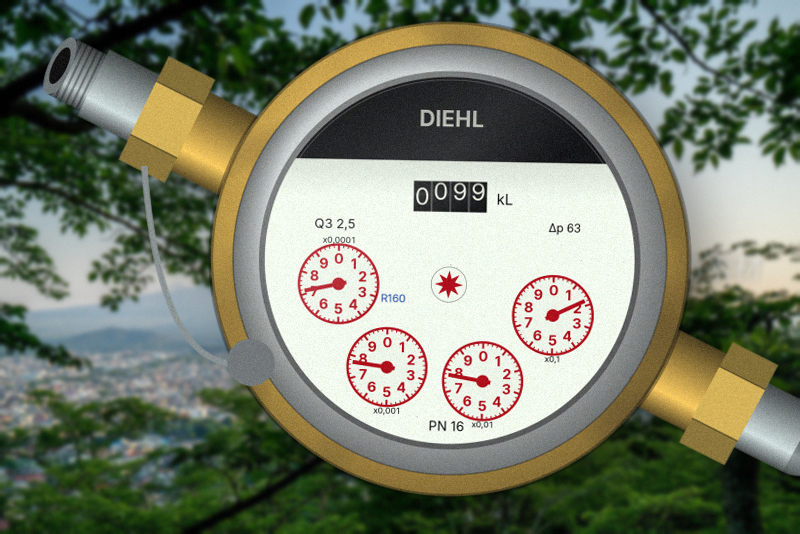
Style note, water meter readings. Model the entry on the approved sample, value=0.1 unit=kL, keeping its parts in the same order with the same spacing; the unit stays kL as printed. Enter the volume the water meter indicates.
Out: value=99.1777 unit=kL
